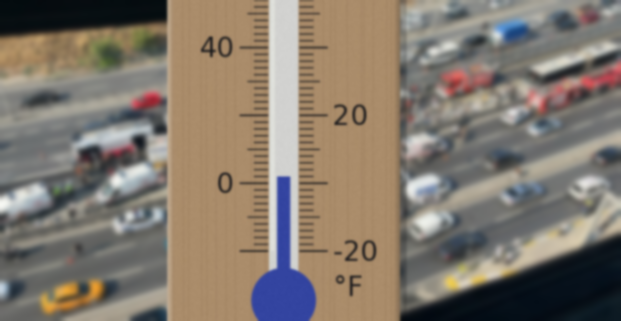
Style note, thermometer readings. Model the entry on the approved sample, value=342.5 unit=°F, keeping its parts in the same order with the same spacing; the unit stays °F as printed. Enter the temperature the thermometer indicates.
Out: value=2 unit=°F
